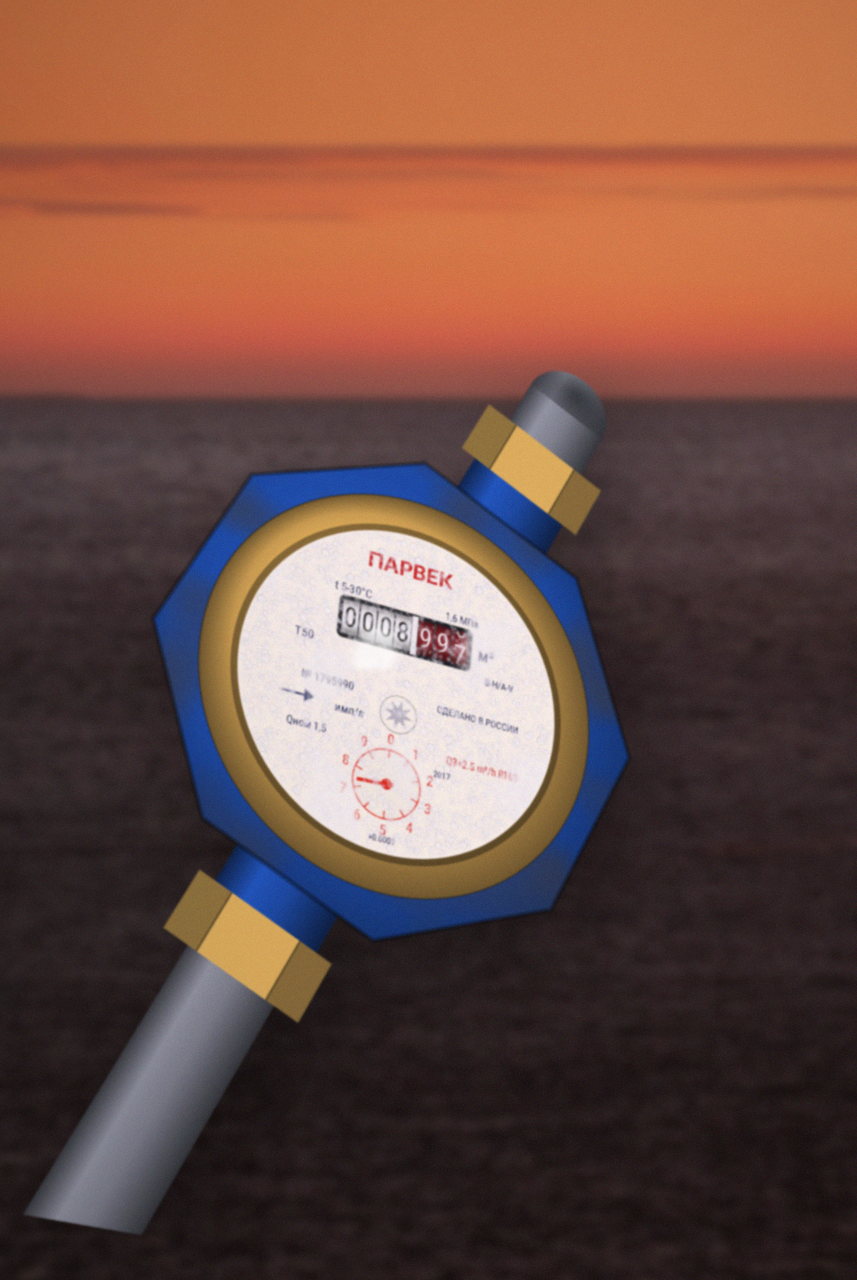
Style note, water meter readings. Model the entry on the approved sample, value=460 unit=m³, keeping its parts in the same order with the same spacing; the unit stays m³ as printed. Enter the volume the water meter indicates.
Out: value=8.9967 unit=m³
